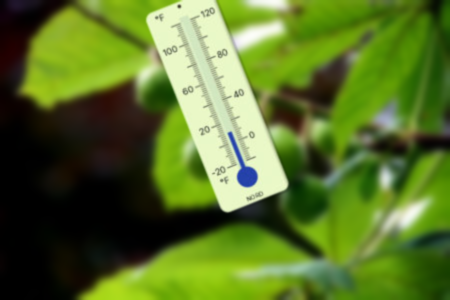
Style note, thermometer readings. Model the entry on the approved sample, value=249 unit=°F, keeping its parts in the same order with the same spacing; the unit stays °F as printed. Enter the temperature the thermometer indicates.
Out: value=10 unit=°F
